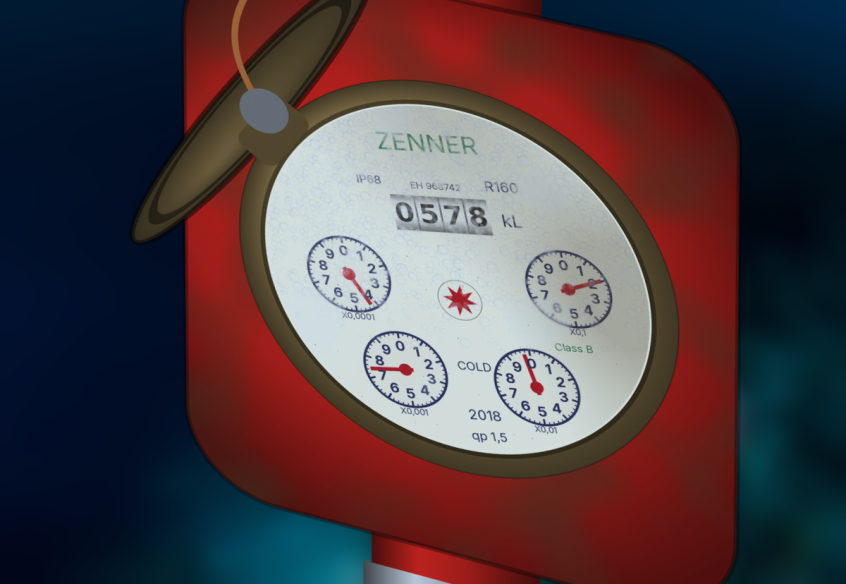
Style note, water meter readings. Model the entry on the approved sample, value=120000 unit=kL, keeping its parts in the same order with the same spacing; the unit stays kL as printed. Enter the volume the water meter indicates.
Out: value=578.1974 unit=kL
